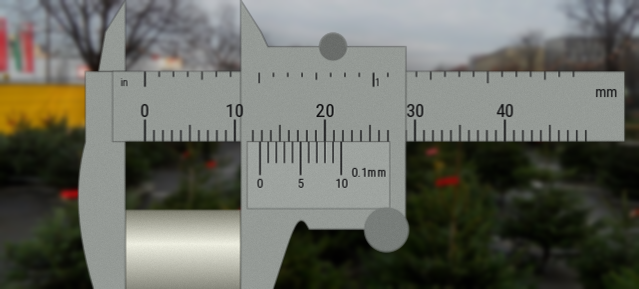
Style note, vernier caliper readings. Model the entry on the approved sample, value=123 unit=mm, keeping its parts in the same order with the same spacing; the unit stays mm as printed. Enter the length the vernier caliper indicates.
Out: value=12.8 unit=mm
